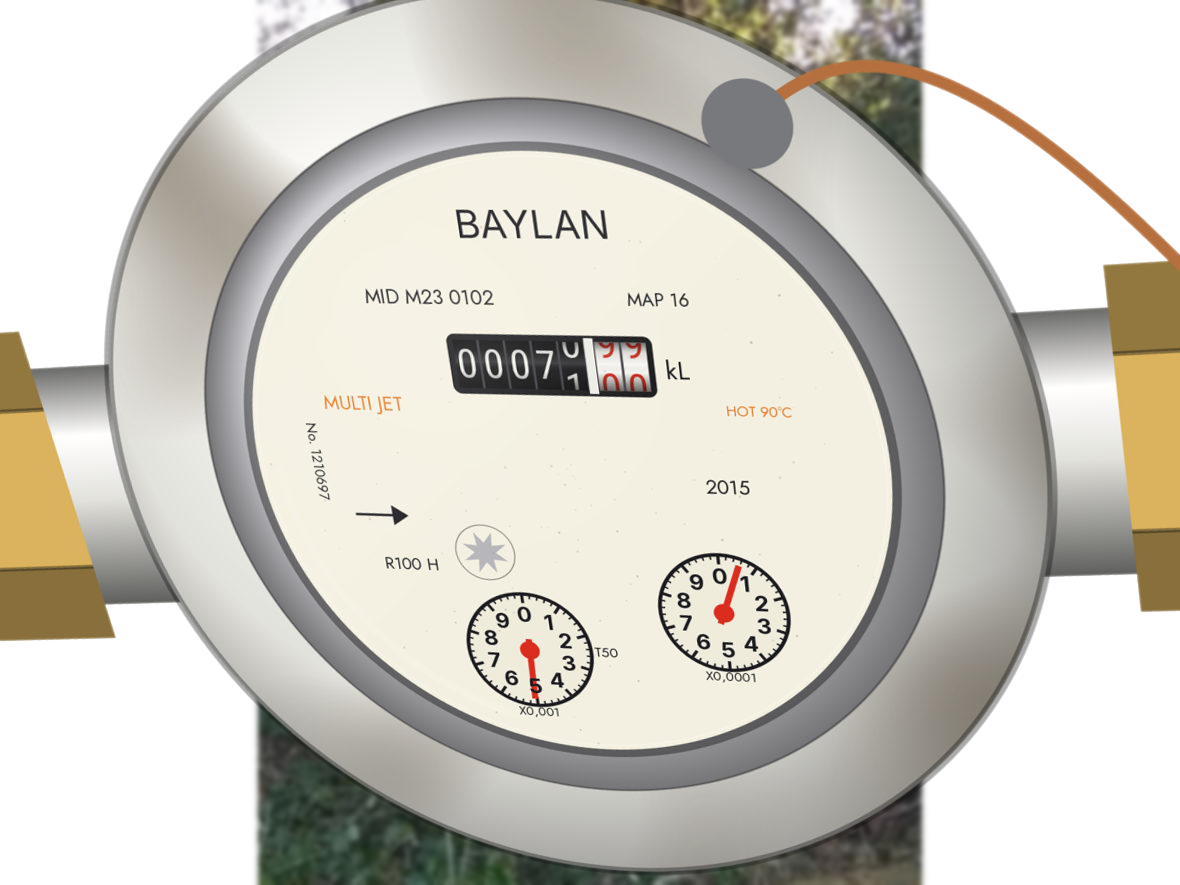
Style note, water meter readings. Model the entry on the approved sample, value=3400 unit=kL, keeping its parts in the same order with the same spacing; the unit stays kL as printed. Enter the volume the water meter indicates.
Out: value=70.9950 unit=kL
